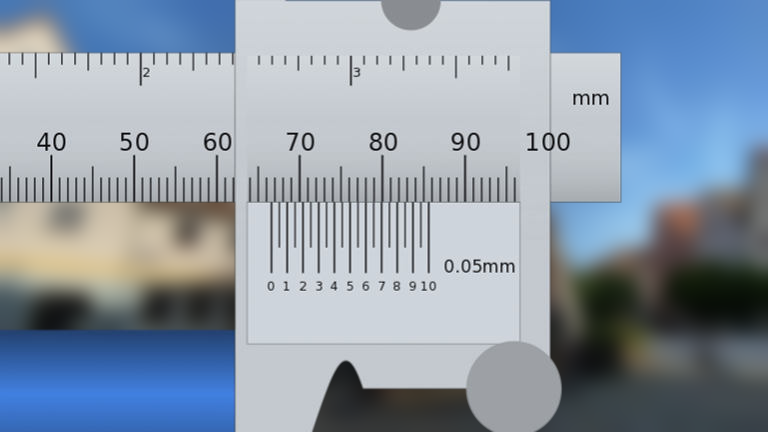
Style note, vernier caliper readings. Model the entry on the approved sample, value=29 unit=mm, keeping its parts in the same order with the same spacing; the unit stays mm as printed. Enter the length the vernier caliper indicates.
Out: value=66.6 unit=mm
